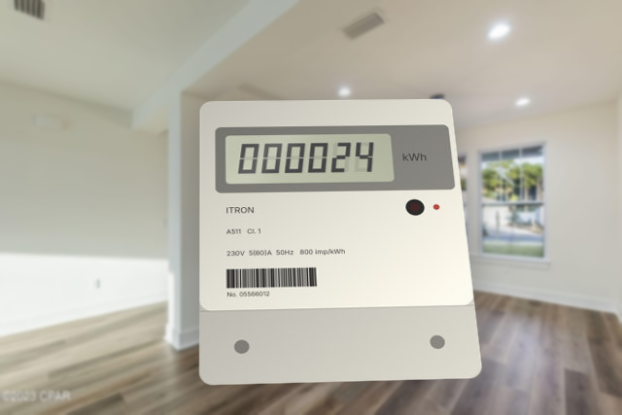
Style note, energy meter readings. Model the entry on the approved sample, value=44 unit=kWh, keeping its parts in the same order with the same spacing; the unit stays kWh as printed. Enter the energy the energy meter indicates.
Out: value=24 unit=kWh
